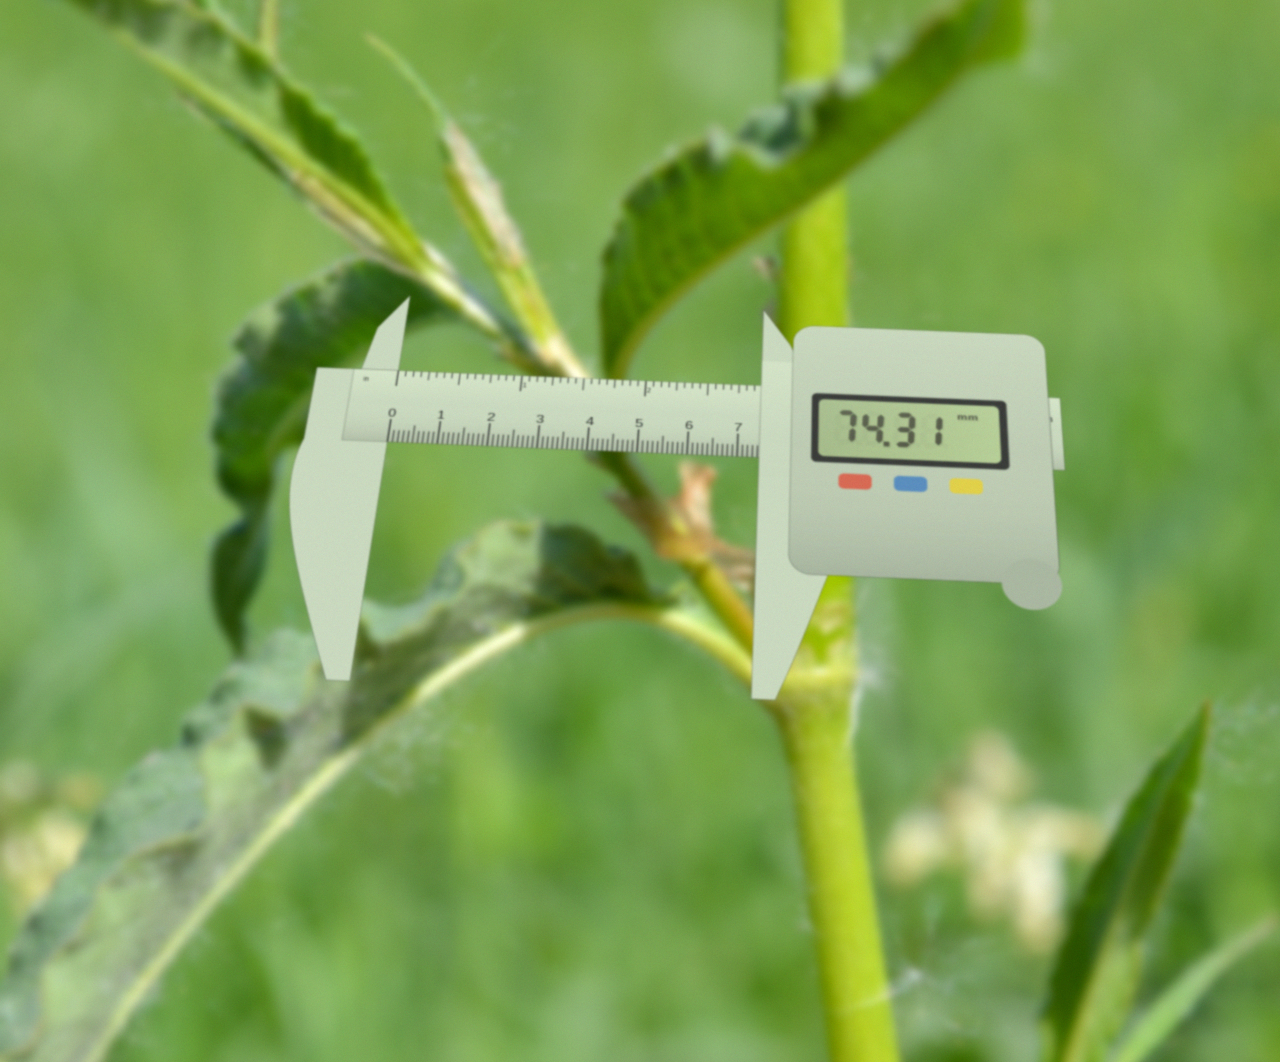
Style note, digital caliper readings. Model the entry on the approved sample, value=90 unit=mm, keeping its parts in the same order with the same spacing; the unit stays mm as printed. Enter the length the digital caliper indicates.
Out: value=74.31 unit=mm
